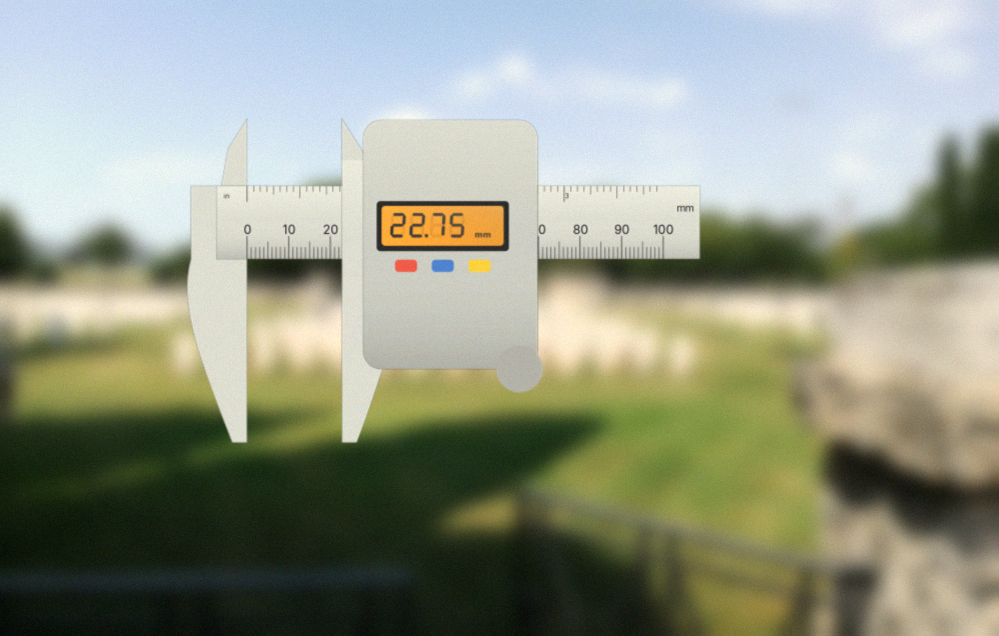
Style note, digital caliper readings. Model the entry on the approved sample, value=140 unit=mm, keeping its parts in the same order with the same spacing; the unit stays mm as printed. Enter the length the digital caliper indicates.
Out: value=22.75 unit=mm
